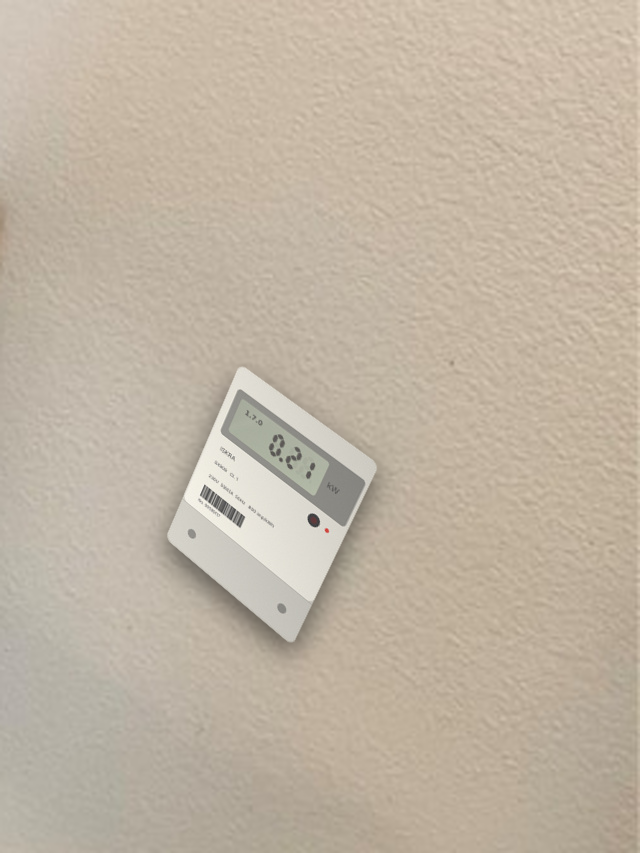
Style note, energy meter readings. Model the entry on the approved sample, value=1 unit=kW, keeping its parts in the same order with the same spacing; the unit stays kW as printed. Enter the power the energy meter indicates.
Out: value=0.21 unit=kW
